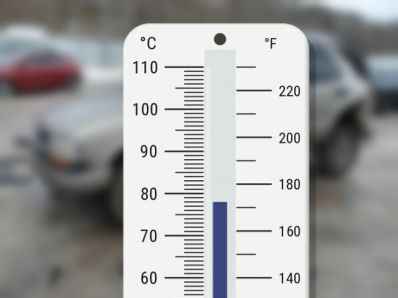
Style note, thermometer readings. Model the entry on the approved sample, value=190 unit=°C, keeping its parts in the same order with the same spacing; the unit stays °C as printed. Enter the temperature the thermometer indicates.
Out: value=78 unit=°C
